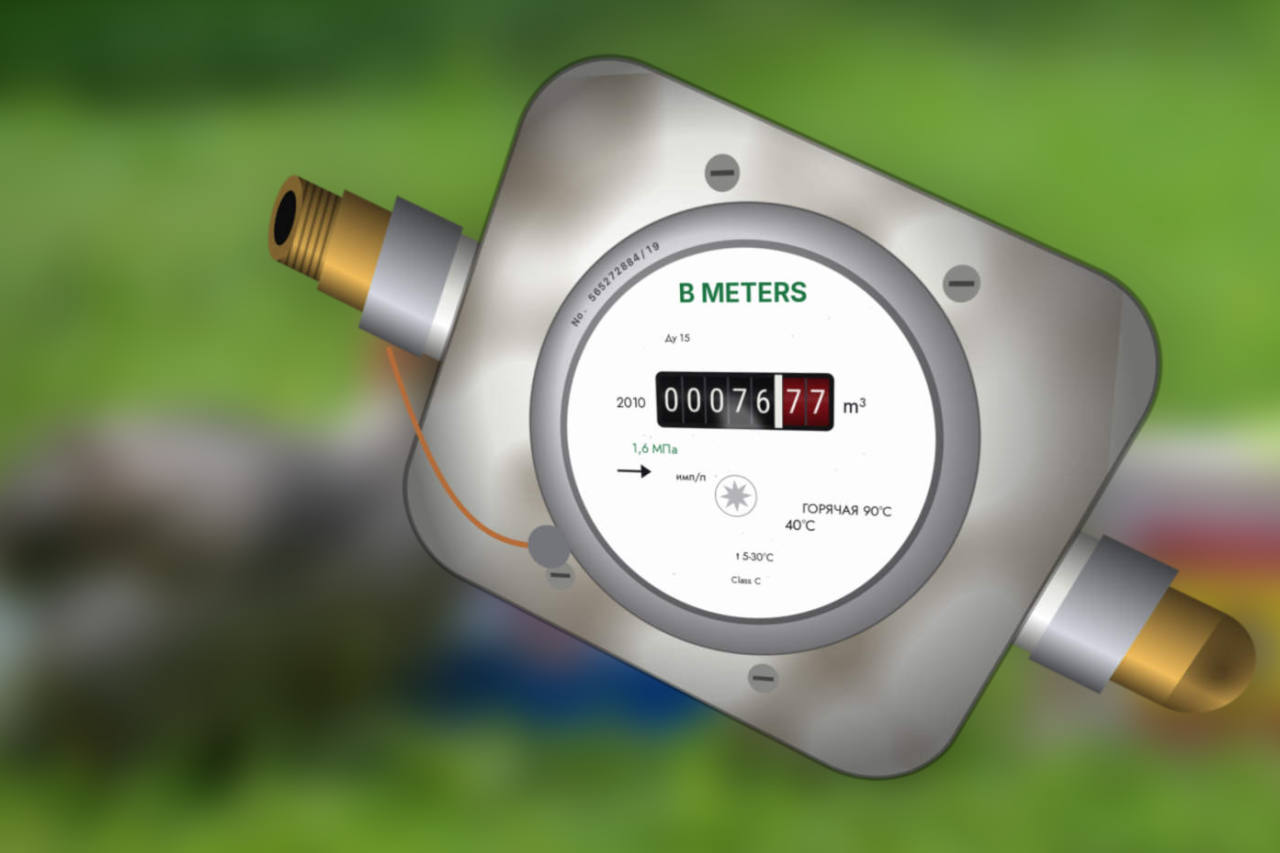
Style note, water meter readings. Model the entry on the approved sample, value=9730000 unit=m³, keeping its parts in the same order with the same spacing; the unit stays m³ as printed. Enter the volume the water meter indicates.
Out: value=76.77 unit=m³
